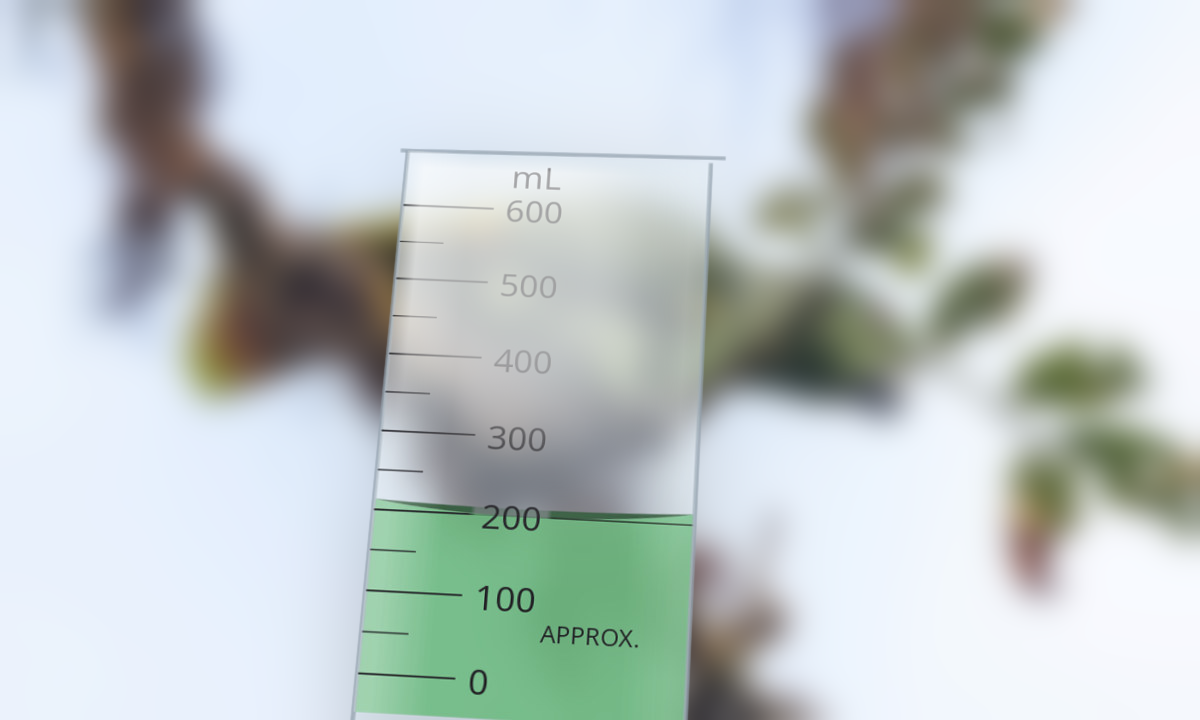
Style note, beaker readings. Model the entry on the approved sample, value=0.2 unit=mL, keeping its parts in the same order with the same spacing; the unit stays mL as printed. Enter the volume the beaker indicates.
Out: value=200 unit=mL
